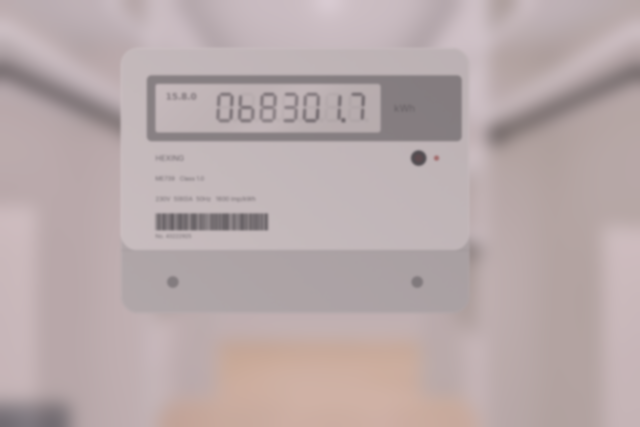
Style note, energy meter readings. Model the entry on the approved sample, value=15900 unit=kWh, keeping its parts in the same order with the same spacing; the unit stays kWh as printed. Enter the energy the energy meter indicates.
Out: value=68301.7 unit=kWh
